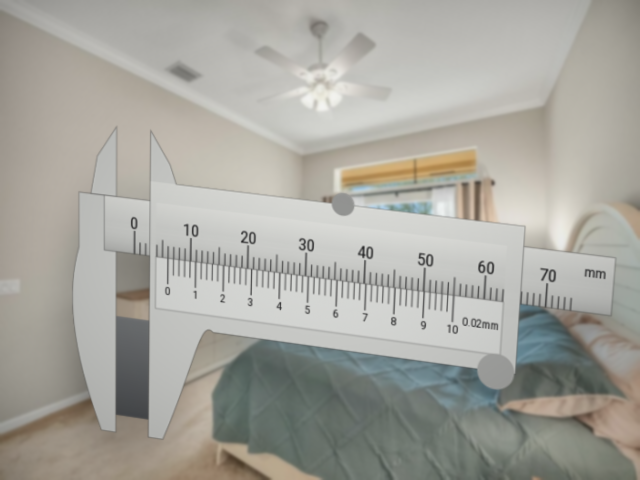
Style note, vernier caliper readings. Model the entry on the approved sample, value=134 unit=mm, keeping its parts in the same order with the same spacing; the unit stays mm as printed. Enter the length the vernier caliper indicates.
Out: value=6.0 unit=mm
